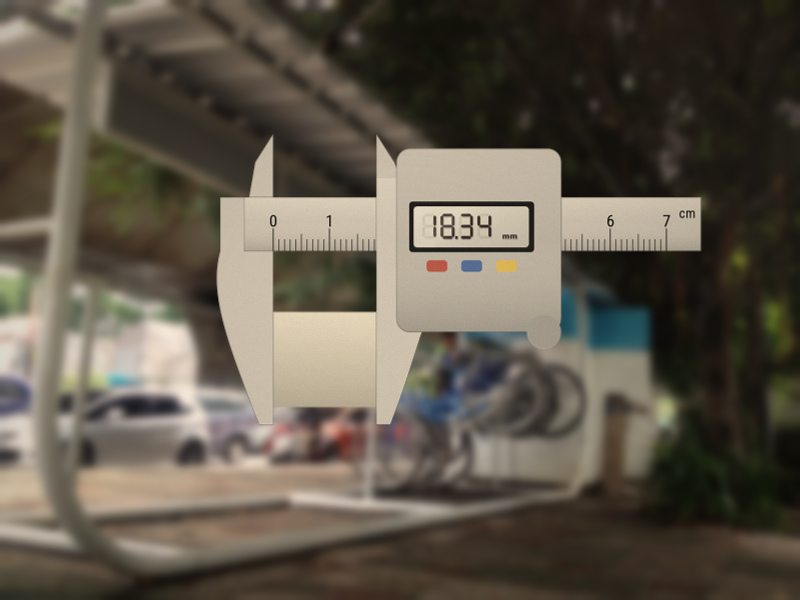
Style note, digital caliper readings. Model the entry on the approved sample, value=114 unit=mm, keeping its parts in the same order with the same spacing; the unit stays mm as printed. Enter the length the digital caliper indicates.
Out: value=18.34 unit=mm
